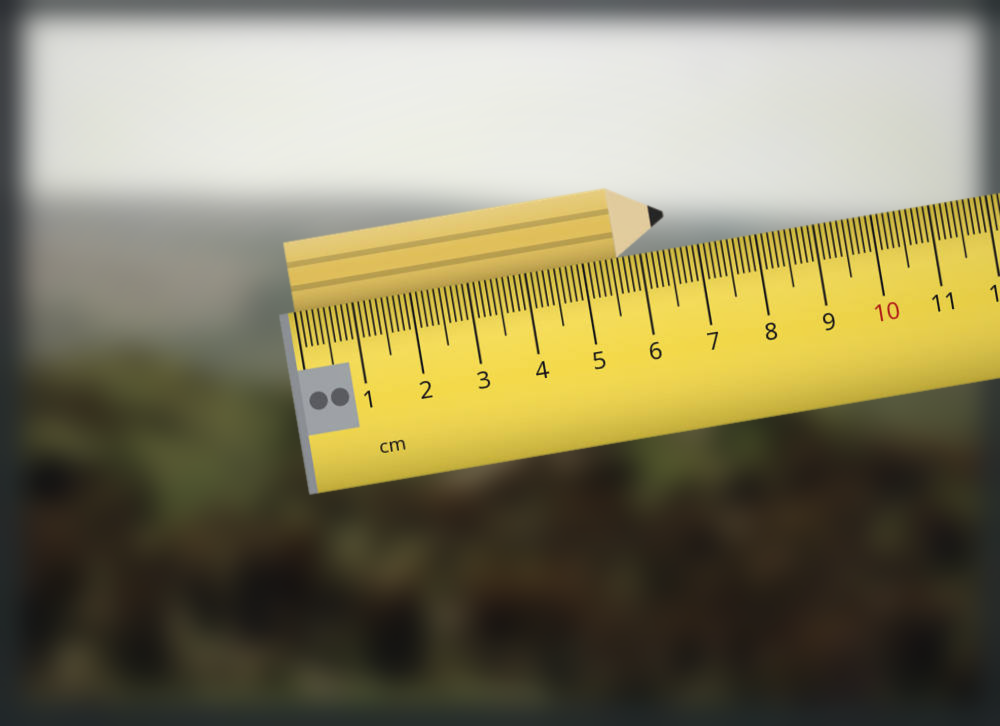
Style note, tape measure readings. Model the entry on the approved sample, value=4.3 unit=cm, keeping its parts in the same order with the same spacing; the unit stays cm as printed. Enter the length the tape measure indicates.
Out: value=6.5 unit=cm
